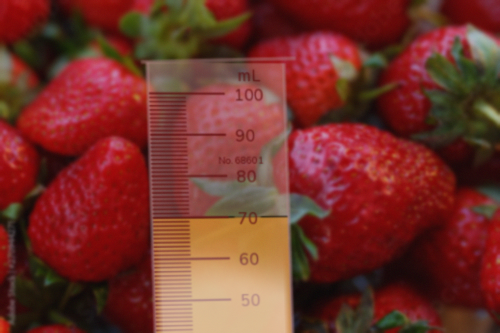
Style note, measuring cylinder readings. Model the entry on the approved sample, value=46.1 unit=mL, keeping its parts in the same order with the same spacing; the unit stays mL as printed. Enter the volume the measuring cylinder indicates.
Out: value=70 unit=mL
